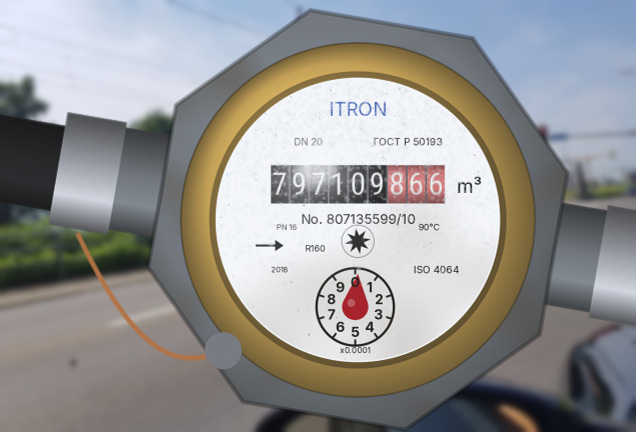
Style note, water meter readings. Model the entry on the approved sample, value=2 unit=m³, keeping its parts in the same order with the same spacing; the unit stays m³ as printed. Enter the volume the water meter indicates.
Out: value=797109.8660 unit=m³
